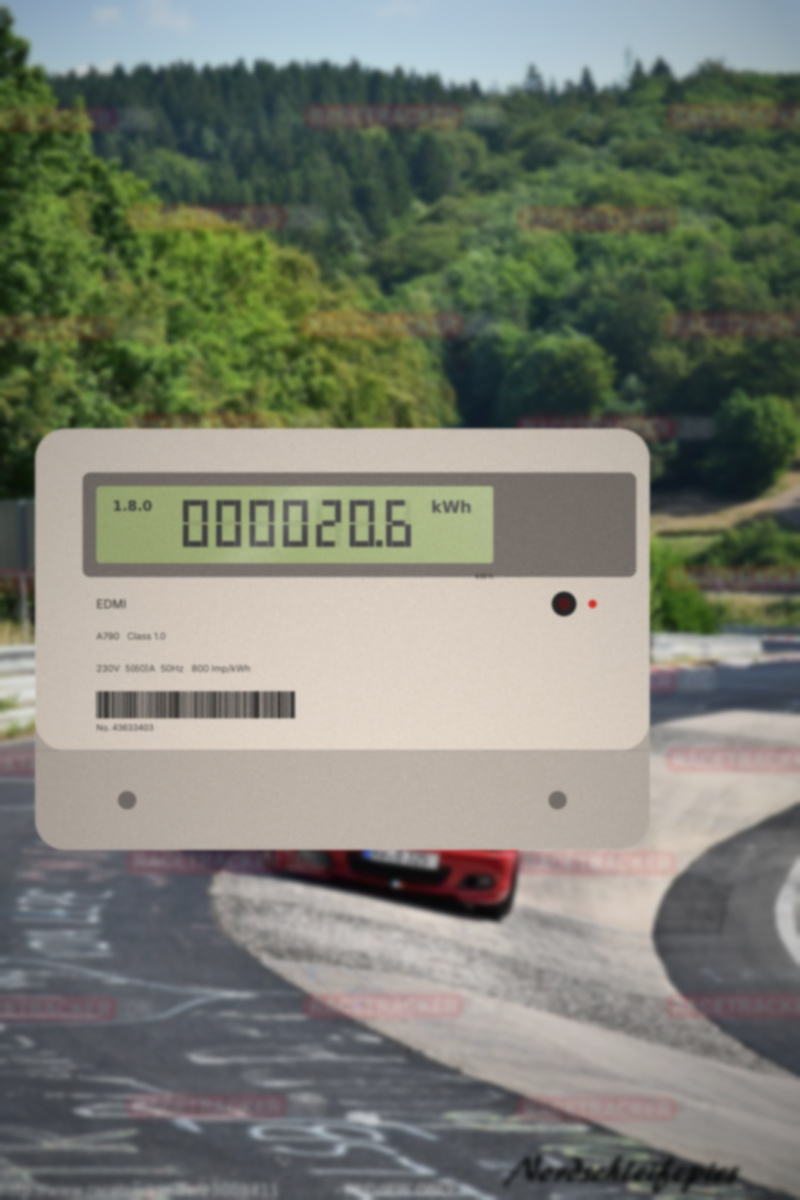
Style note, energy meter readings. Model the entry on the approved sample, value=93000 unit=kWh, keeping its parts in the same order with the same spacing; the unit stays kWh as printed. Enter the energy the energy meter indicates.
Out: value=20.6 unit=kWh
